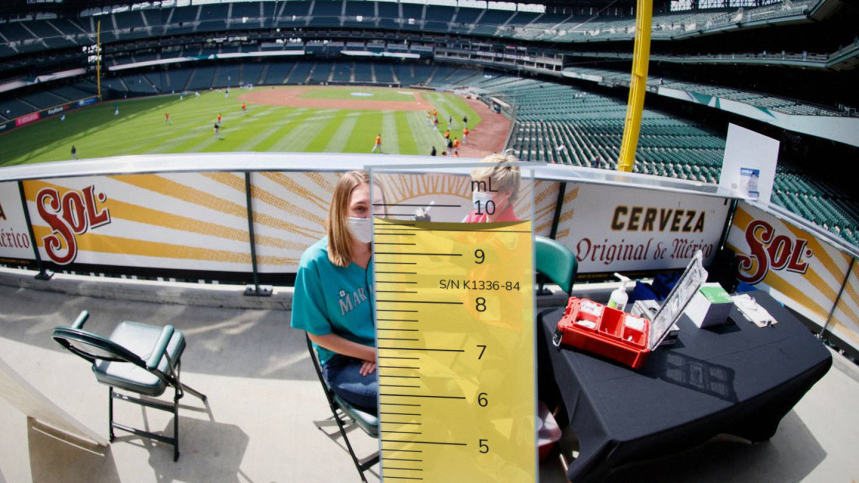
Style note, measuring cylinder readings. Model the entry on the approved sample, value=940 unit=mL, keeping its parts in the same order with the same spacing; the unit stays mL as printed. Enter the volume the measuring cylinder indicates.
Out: value=9.5 unit=mL
